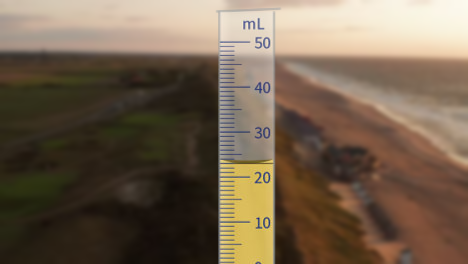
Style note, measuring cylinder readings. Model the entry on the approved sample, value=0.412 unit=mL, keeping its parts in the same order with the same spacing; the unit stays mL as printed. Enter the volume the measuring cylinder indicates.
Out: value=23 unit=mL
